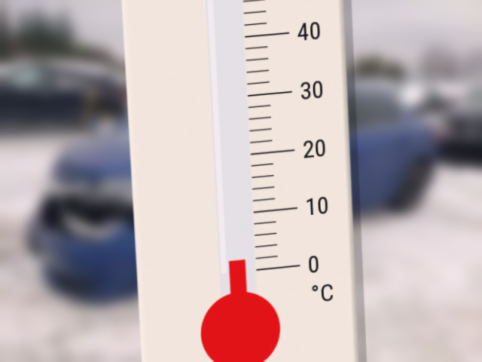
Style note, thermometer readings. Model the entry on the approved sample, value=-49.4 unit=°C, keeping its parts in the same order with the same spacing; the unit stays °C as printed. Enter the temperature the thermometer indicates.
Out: value=2 unit=°C
